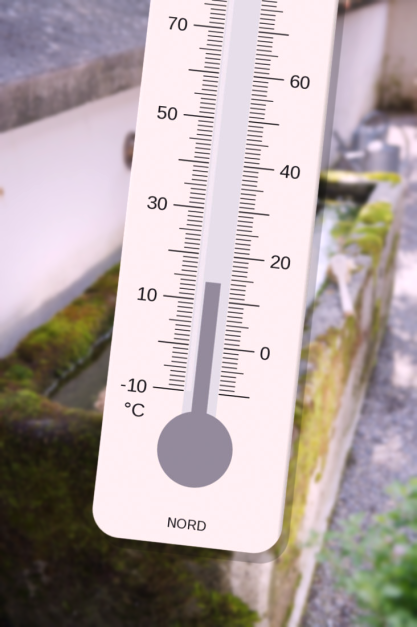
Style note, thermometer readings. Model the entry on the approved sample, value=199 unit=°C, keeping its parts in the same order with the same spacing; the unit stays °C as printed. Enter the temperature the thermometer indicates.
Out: value=14 unit=°C
